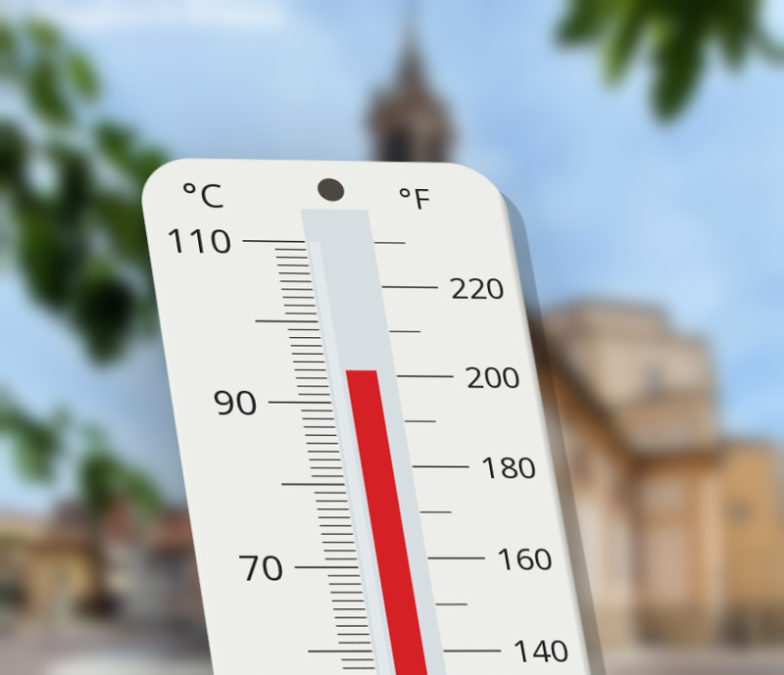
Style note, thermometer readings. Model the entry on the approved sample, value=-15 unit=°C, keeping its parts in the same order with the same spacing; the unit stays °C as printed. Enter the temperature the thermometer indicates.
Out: value=94 unit=°C
